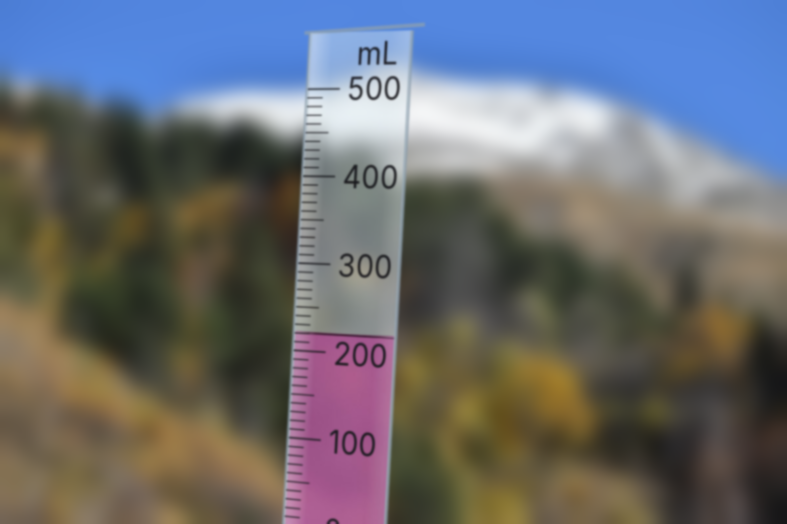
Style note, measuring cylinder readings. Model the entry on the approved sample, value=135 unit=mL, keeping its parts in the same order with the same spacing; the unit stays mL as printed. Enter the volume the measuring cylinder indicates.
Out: value=220 unit=mL
